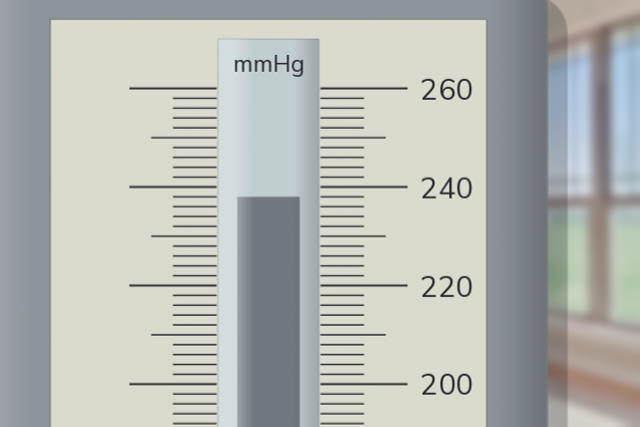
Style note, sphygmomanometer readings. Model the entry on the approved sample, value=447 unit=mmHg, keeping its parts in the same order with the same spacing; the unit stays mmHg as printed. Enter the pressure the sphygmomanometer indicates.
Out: value=238 unit=mmHg
